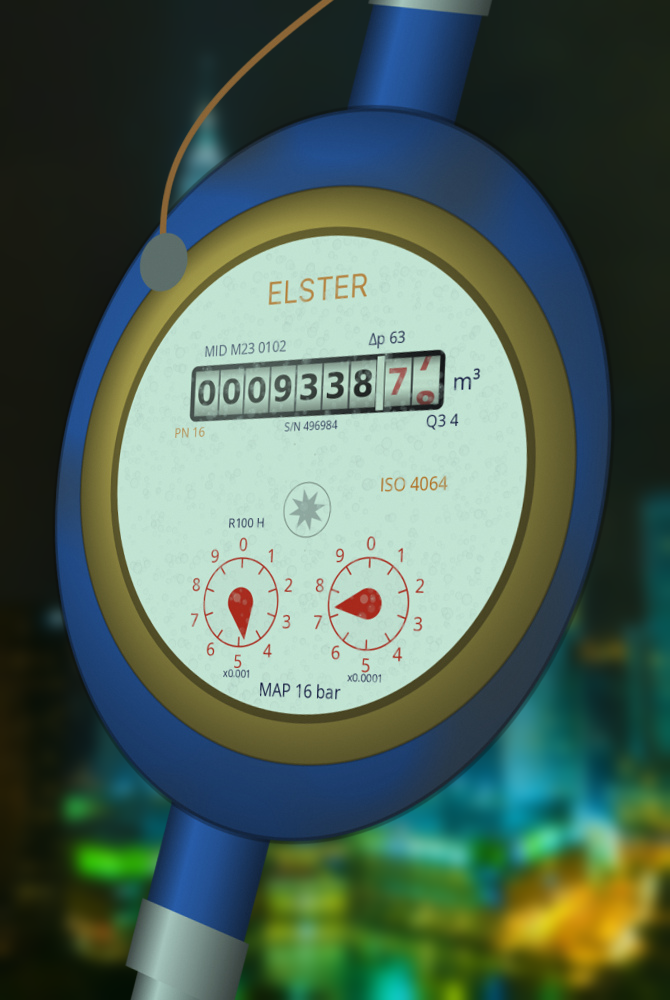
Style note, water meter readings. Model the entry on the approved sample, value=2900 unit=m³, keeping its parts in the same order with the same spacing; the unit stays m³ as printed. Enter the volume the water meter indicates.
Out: value=9338.7747 unit=m³
